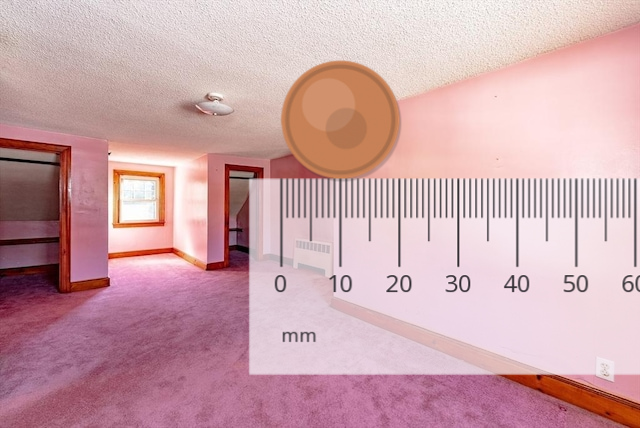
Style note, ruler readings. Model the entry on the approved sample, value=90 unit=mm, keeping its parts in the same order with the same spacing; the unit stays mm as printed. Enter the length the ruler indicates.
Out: value=20 unit=mm
